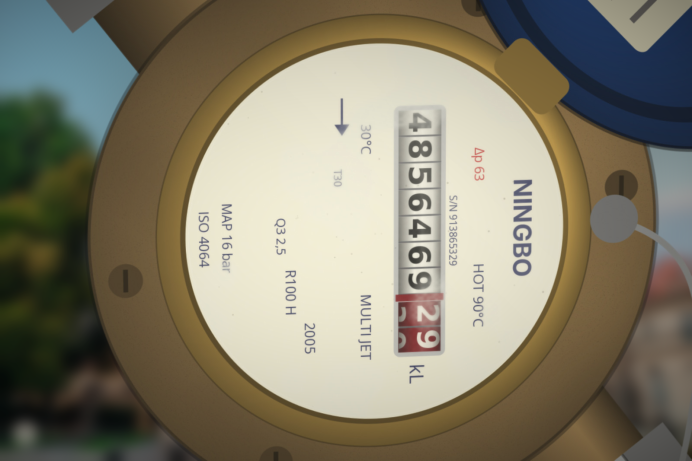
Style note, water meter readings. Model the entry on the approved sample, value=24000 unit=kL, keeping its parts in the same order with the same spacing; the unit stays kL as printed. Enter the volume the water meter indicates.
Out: value=4856469.29 unit=kL
